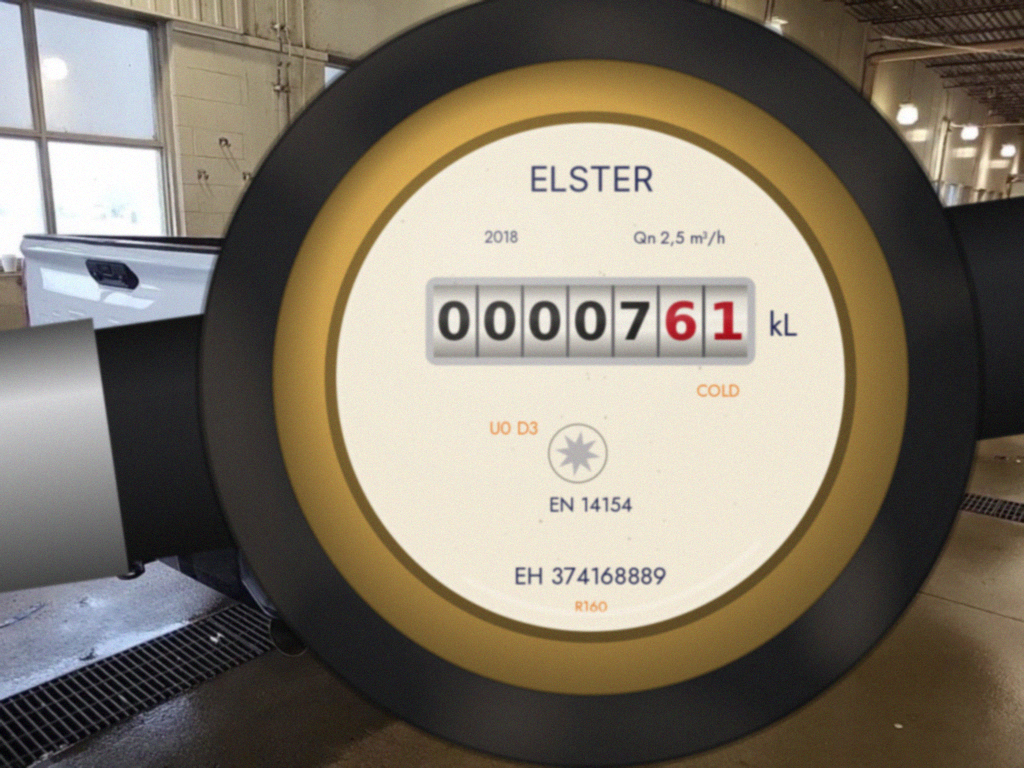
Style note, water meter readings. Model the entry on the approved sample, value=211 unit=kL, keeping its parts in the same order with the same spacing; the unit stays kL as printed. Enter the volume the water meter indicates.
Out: value=7.61 unit=kL
